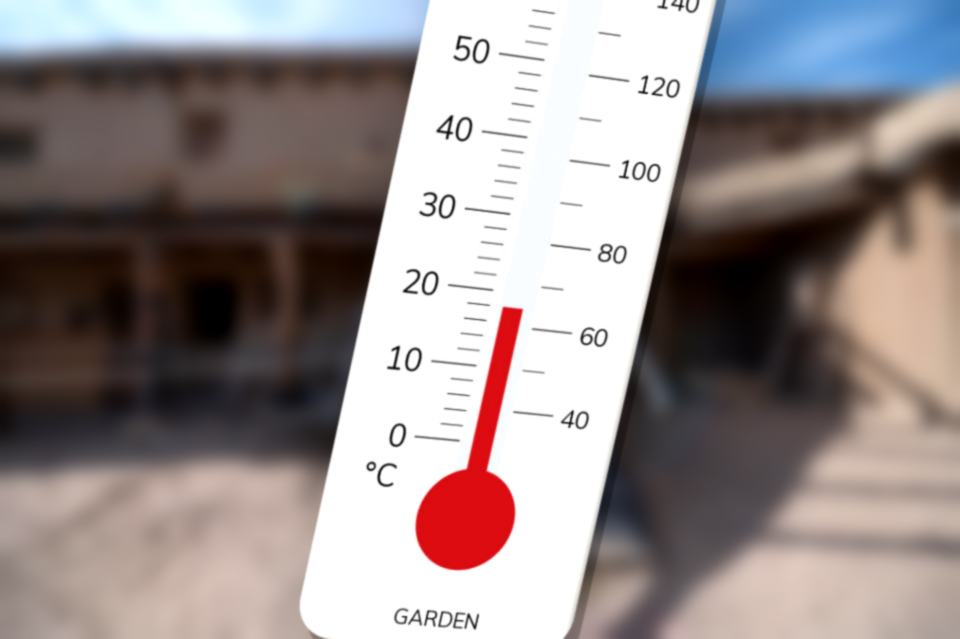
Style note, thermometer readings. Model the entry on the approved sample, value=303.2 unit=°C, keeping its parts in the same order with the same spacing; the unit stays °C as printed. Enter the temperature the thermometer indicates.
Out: value=18 unit=°C
